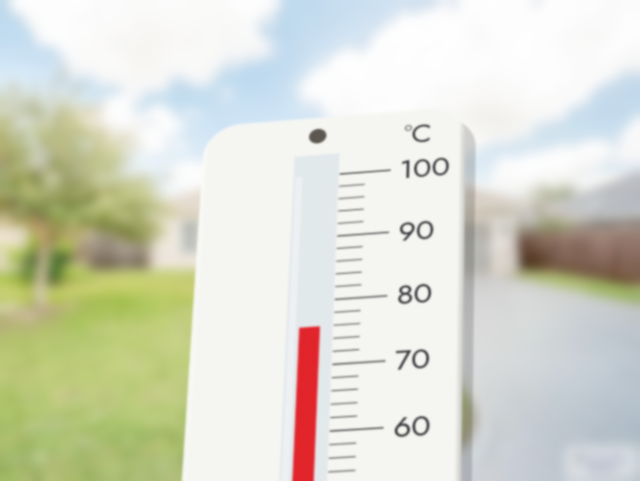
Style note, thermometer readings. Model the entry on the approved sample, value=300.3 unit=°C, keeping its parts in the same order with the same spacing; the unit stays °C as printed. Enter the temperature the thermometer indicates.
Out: value=76 unit=°C
